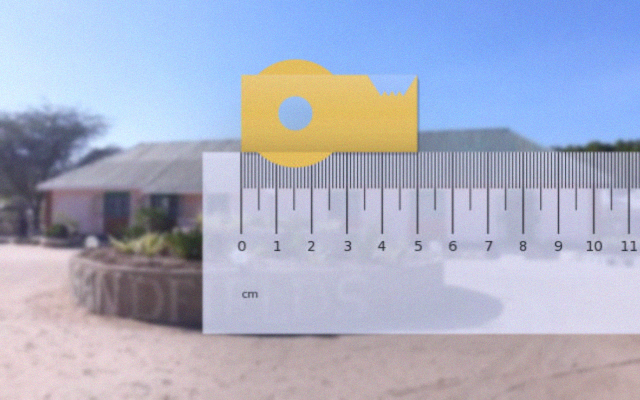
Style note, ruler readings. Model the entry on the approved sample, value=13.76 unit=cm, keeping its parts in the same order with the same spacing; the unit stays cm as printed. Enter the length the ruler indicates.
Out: value=5 unit=cm
